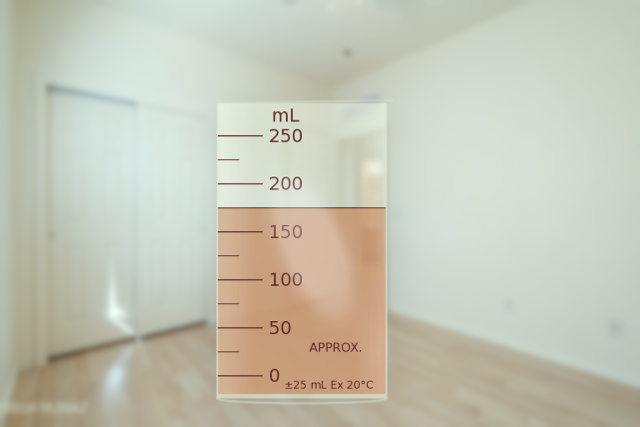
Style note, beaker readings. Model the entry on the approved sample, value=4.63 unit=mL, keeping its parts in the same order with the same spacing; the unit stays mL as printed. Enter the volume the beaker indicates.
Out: value=175 unit=mL
